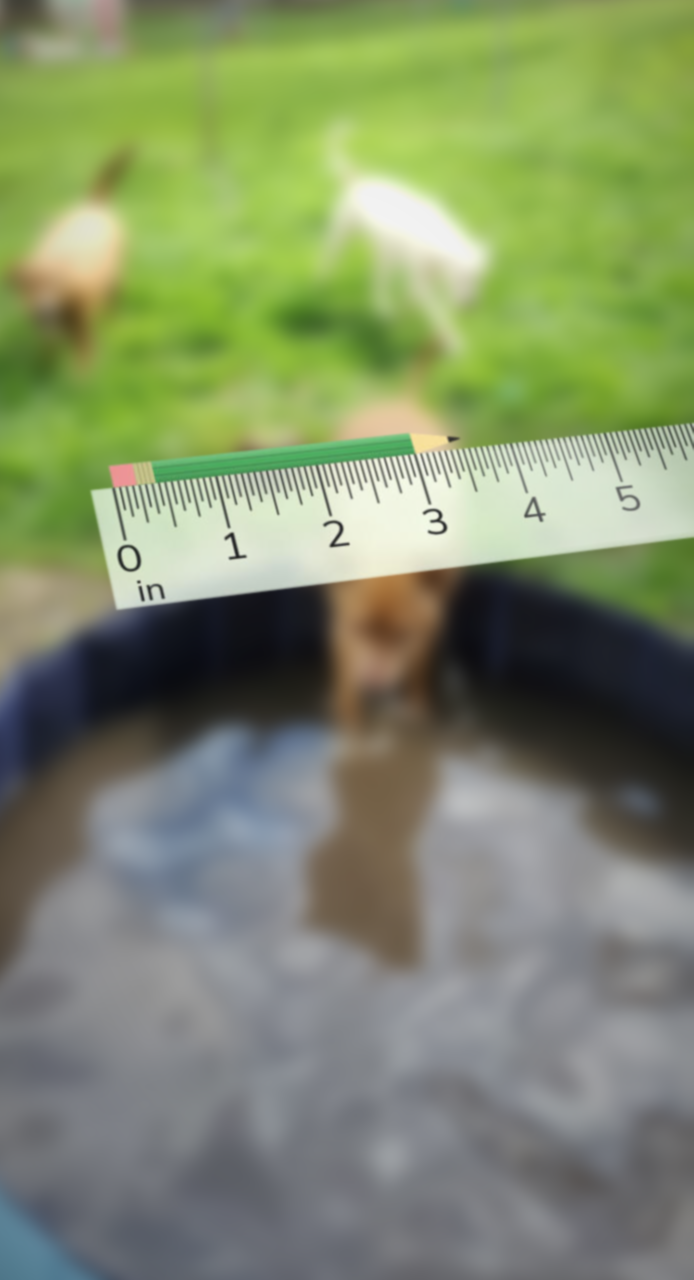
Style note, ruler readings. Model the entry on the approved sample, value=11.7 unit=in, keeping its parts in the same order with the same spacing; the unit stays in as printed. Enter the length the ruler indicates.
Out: value=3.5 unit=in
